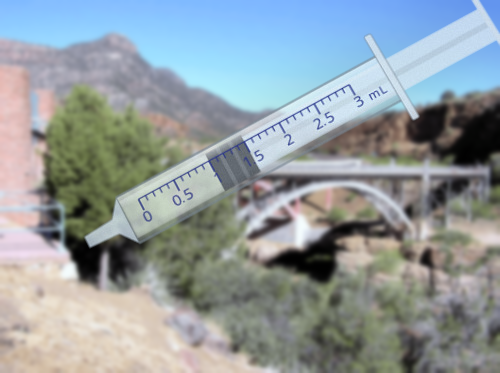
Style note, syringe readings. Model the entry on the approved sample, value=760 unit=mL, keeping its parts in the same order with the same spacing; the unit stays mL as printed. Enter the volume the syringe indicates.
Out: value=1 unit=mL
